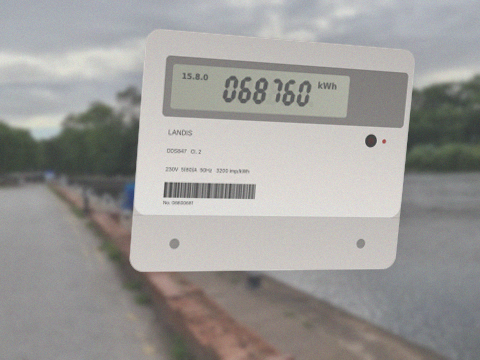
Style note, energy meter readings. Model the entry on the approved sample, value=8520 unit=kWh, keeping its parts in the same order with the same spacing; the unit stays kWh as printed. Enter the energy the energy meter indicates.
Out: value=68760 unit=kWh
